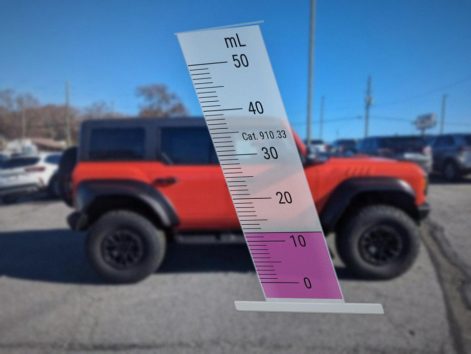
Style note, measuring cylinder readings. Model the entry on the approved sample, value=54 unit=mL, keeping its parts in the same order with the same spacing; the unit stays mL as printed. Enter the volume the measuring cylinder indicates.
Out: value=12 unit=mL
